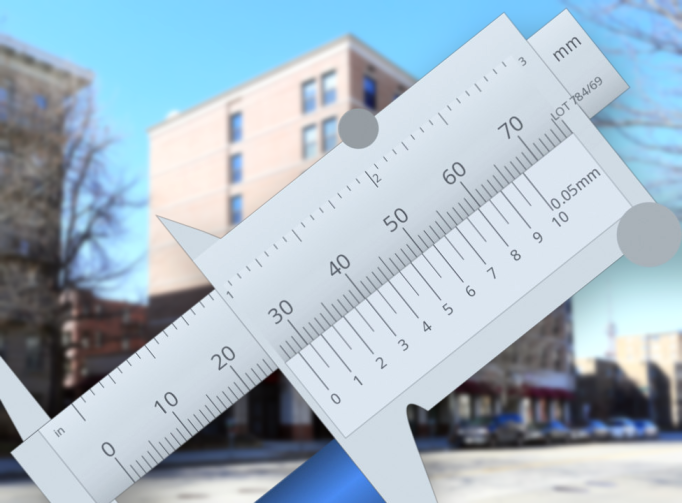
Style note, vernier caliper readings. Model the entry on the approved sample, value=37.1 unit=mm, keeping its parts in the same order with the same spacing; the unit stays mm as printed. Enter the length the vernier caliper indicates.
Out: value=28.4 unit=mm
